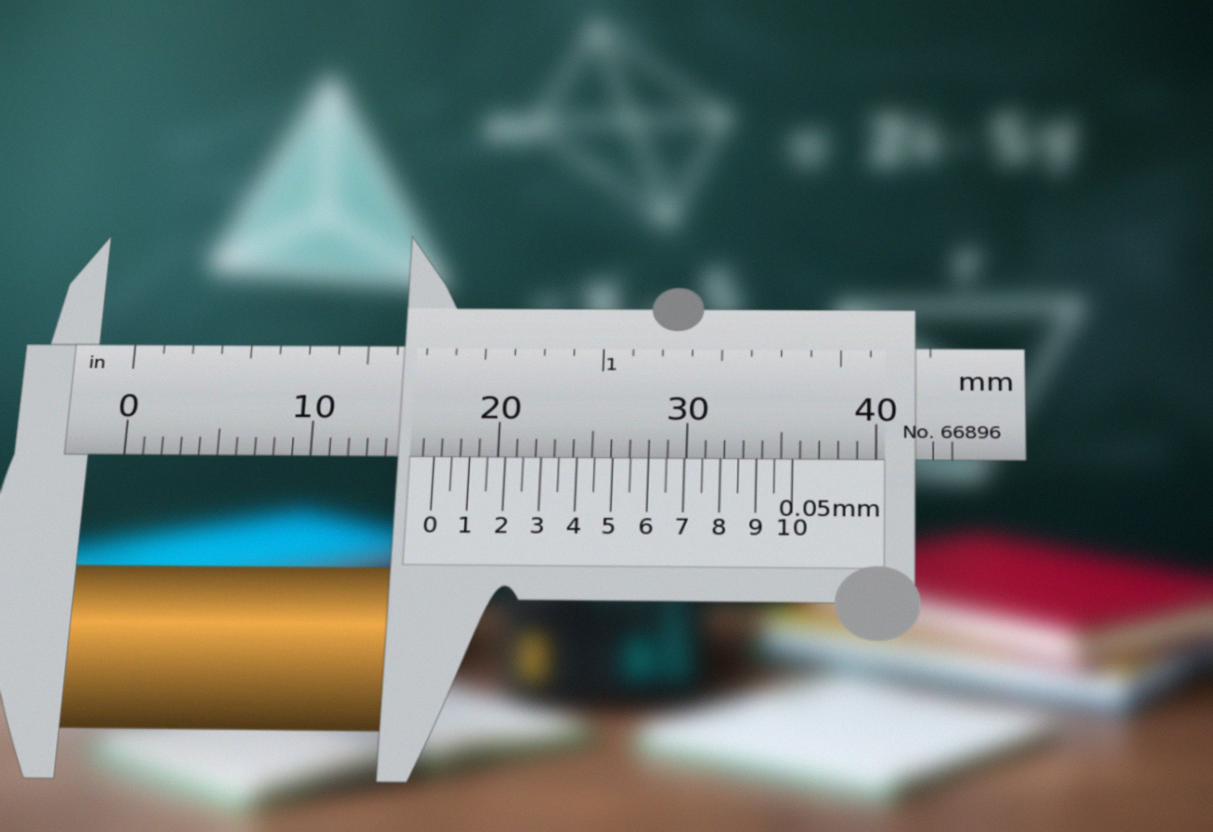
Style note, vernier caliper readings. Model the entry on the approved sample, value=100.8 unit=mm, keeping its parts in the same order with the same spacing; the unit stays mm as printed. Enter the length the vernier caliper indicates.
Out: value=16.6 unit=mm
